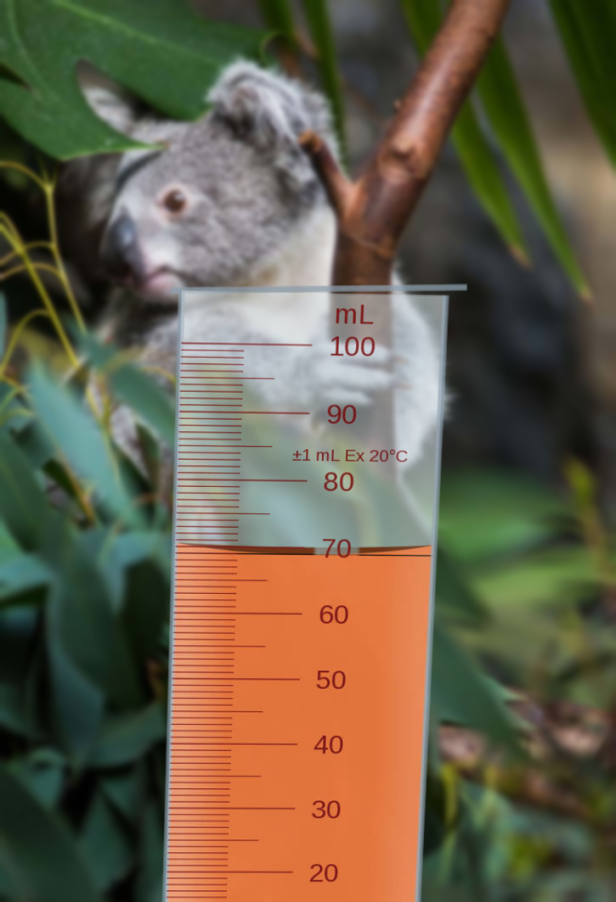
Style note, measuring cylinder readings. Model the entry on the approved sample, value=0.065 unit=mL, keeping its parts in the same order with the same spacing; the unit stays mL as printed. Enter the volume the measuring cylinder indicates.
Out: value=69 unit=mL
